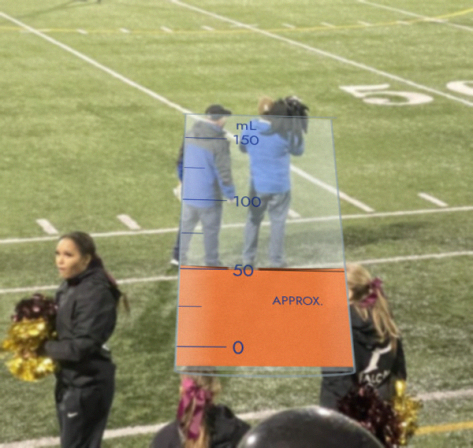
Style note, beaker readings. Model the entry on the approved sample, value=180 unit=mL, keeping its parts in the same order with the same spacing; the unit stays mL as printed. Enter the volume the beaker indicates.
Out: value=50 unit=mL
